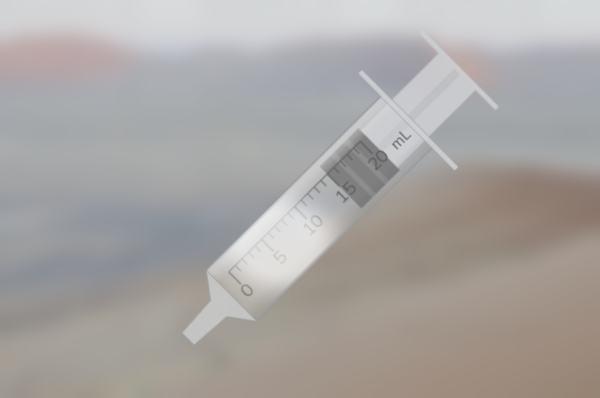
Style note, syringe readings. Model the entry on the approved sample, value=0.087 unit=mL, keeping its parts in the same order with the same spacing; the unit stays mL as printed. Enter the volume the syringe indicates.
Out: value=15 unit=mL
